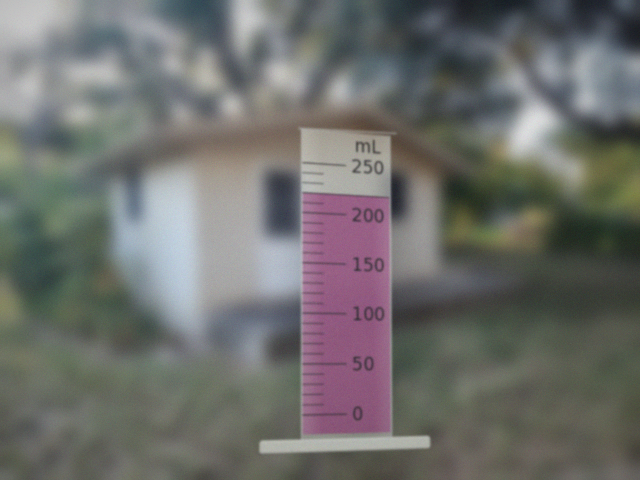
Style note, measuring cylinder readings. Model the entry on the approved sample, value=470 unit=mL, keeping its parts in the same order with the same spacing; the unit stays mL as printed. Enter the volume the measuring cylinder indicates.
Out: value=220 unit=mL
